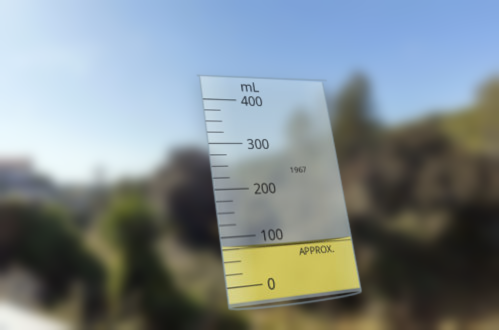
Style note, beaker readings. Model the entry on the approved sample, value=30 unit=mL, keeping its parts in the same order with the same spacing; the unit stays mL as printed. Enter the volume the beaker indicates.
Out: value=75 unit=mL
